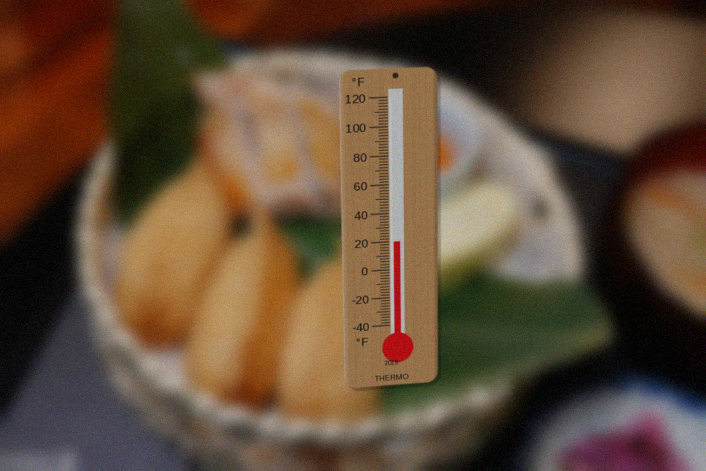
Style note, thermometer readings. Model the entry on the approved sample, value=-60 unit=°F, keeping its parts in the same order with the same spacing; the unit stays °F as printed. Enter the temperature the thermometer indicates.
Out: value=20 unit=°F
